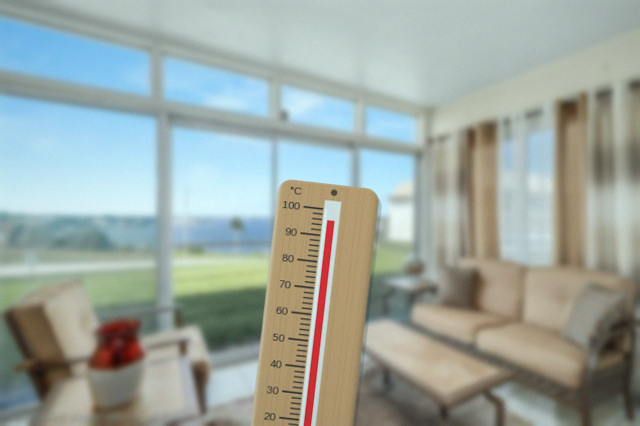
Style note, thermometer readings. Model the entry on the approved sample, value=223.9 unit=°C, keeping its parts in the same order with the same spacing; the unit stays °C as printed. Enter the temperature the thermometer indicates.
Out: value=96 unit=°C
